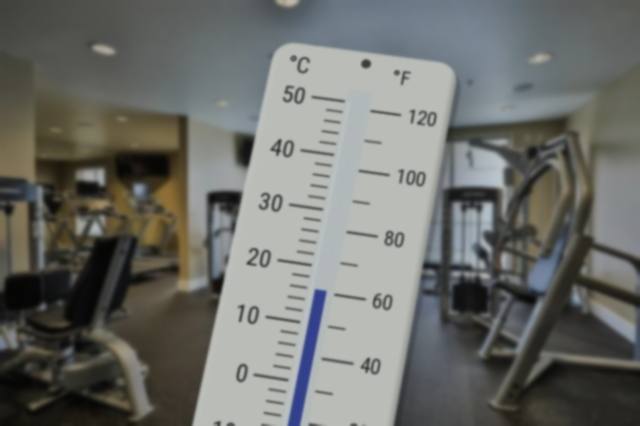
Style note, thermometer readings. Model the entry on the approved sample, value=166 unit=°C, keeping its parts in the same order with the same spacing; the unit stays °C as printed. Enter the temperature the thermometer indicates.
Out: value=16 unit=°C
